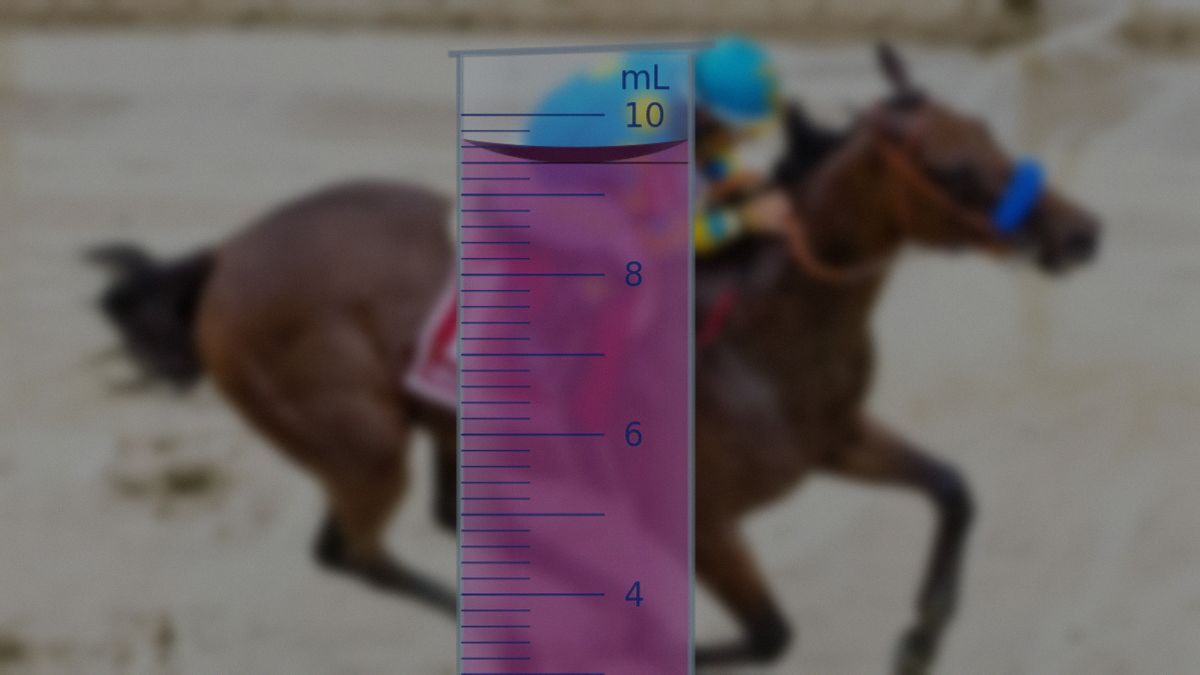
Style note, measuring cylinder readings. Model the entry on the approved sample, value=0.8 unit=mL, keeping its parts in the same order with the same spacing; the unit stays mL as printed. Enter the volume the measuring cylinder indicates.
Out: value=9.4 unit=mL
